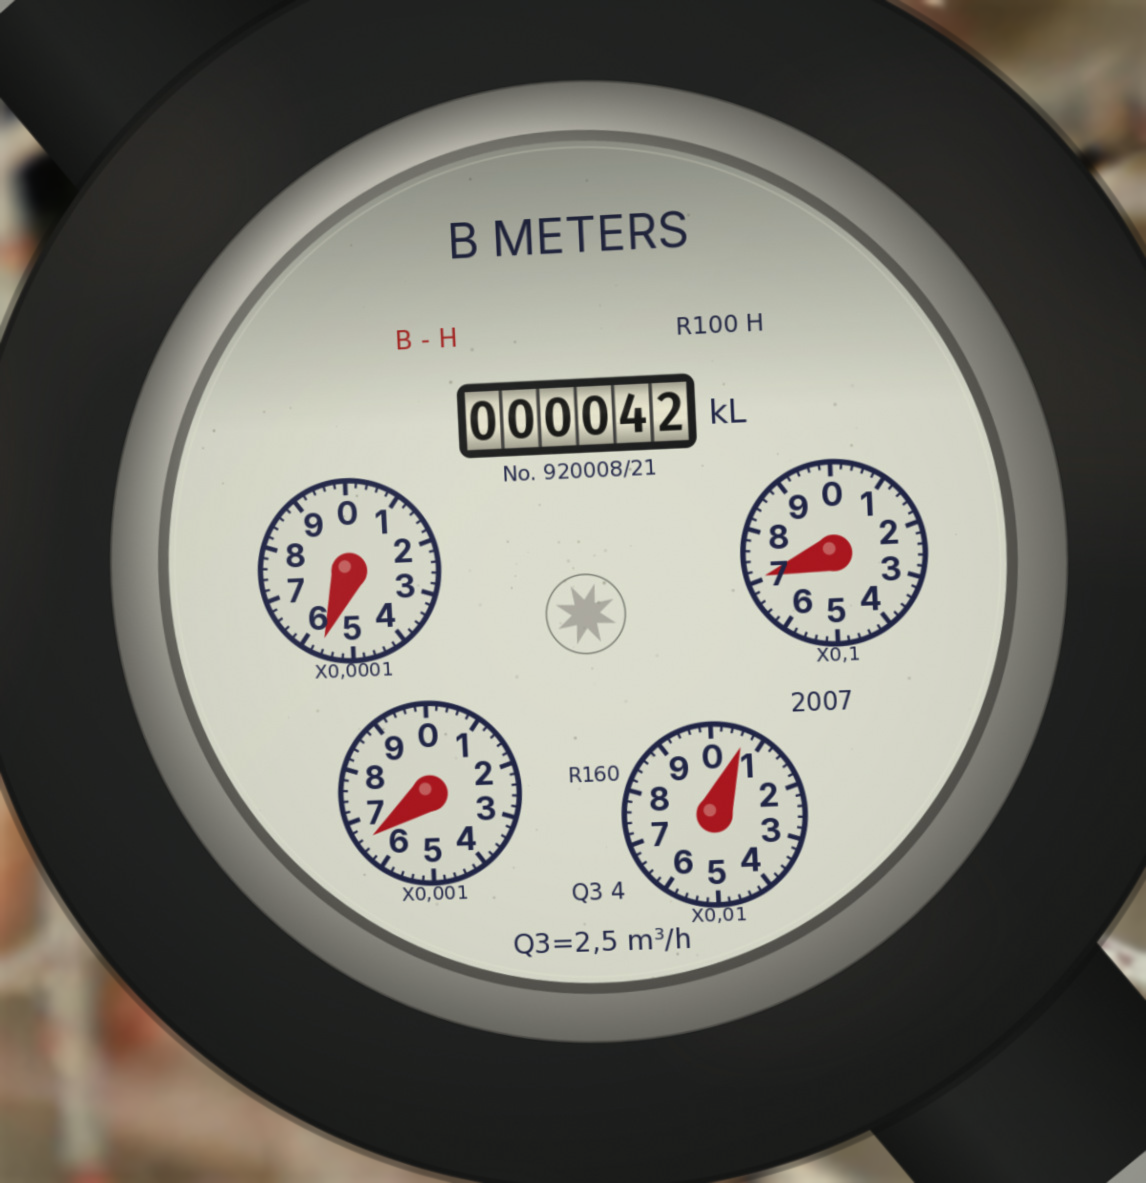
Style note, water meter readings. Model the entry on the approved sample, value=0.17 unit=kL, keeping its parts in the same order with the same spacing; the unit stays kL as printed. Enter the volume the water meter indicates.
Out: value=42.7065 unit=kL
